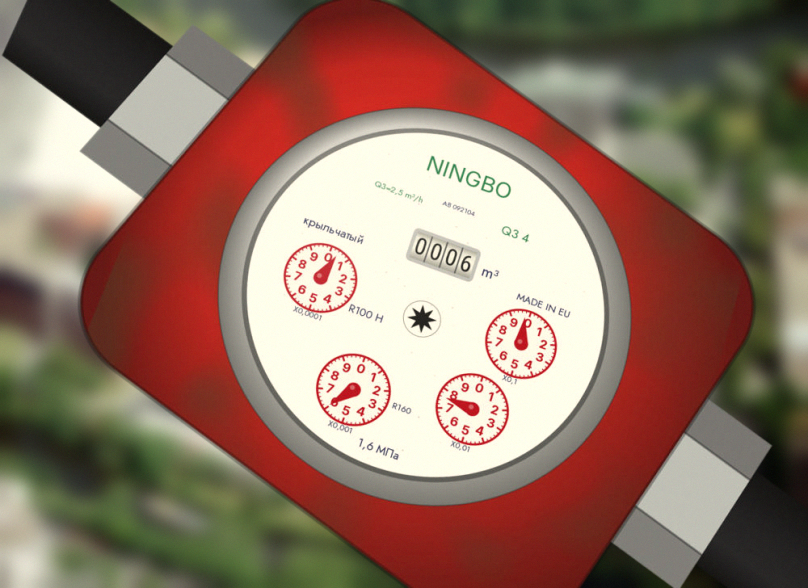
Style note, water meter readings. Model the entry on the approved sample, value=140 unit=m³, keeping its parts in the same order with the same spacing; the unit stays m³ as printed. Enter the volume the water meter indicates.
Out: value=5.9760 unit=m³
